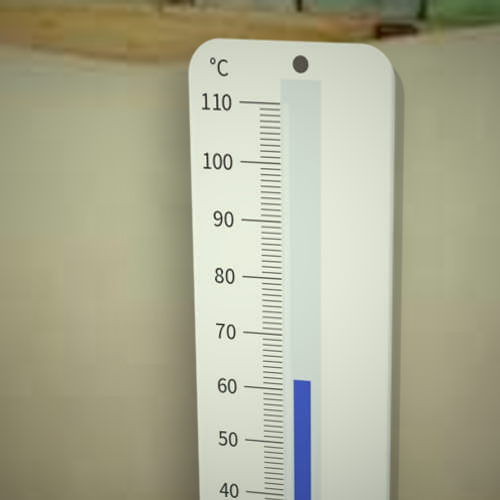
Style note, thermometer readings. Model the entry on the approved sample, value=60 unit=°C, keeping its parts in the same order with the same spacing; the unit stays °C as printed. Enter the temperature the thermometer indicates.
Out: value=62 unit=°C
